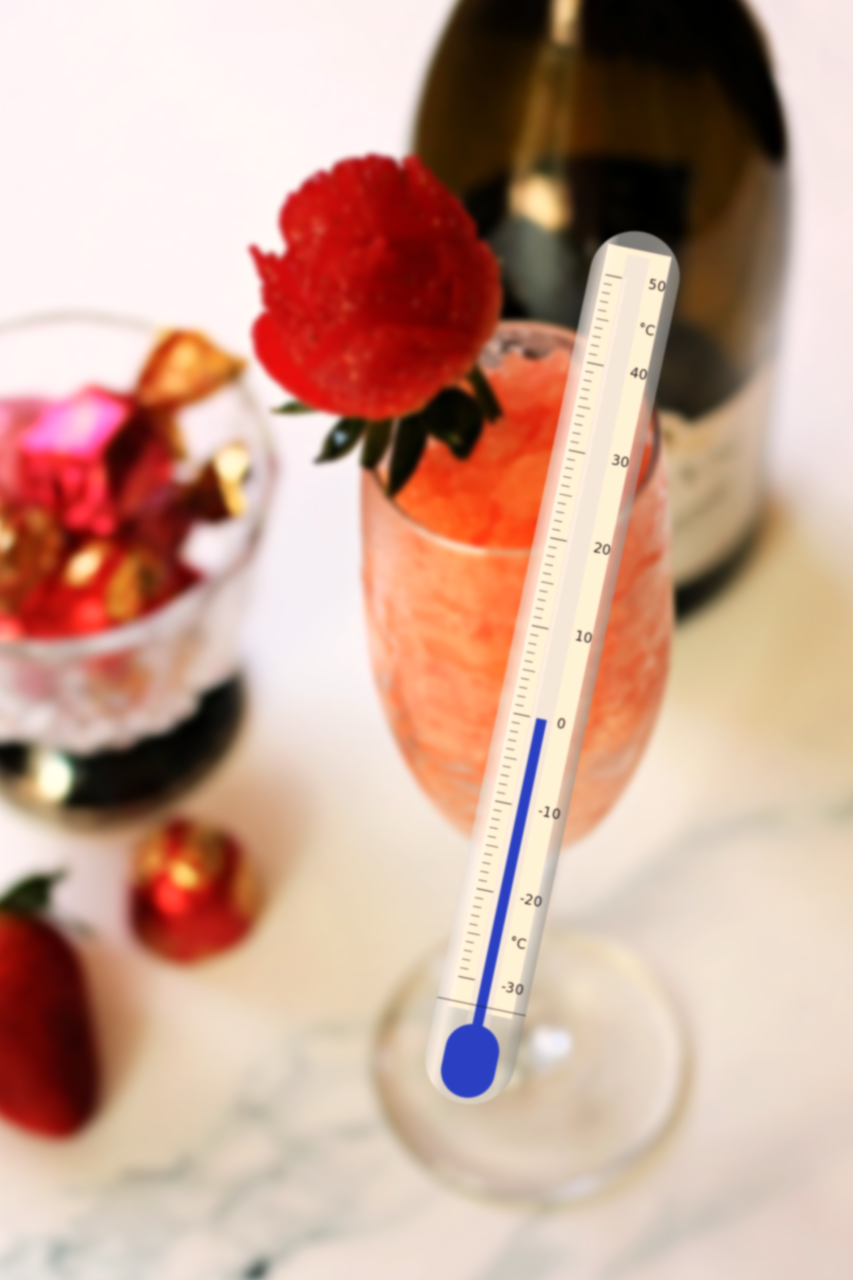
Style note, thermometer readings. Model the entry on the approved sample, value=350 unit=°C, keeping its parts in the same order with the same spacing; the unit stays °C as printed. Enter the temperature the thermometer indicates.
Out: value=0 unit=°C
